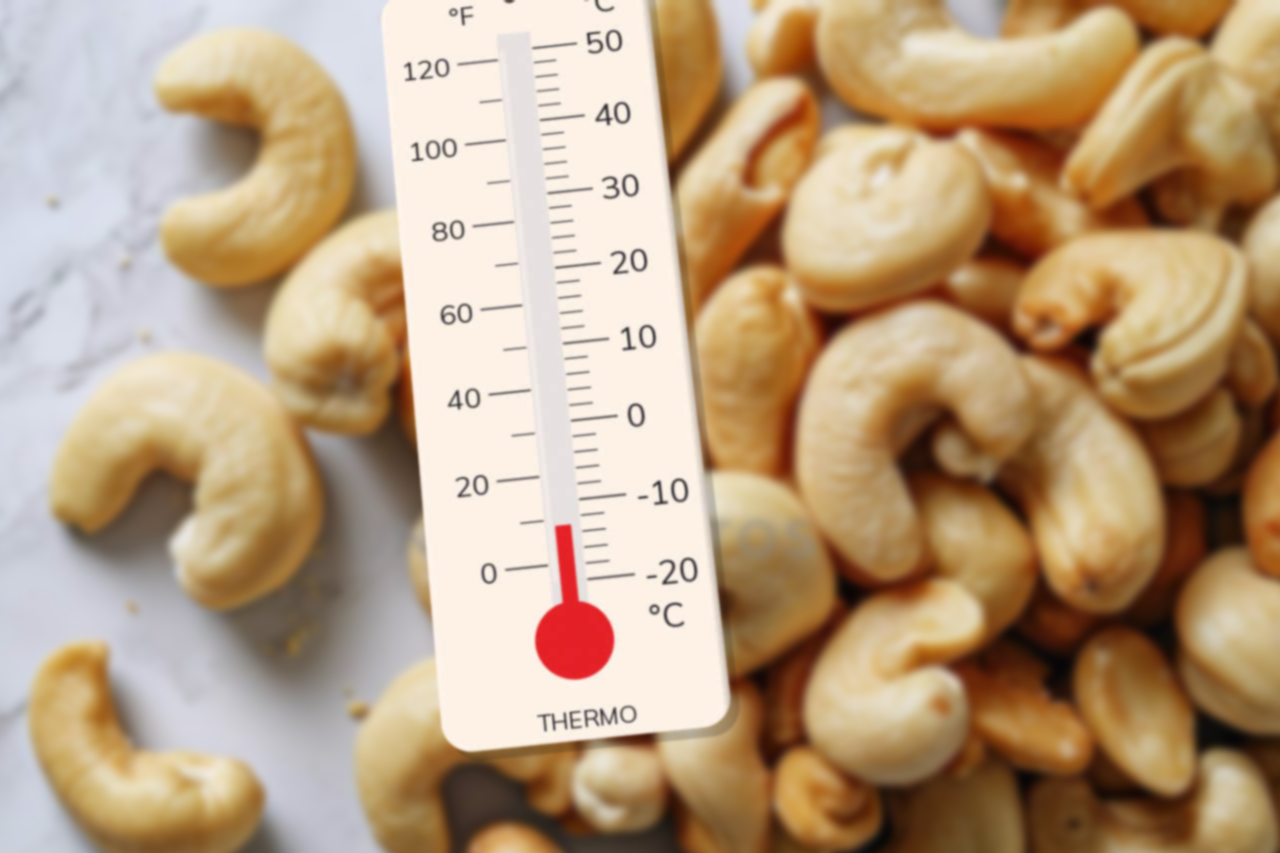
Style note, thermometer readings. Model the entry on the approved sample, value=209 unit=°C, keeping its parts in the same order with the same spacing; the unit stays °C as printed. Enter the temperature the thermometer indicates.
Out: value=-13 unit=°C
